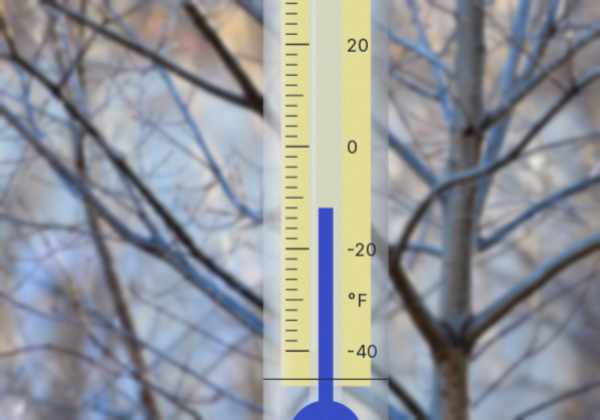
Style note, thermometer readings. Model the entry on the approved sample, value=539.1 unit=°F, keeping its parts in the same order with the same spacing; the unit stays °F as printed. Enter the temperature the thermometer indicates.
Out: value=-12 unit=°F
